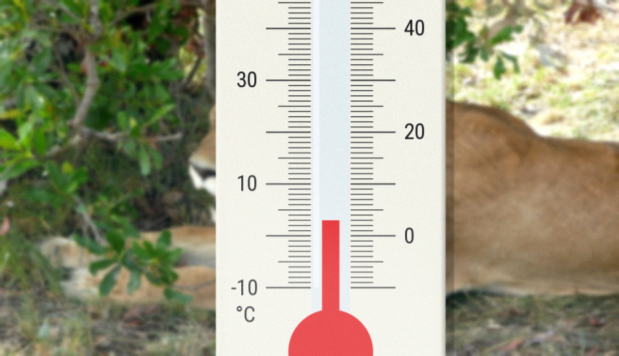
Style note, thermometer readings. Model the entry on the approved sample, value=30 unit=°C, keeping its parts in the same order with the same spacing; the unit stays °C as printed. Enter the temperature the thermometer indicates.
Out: value=3 unit=°C
